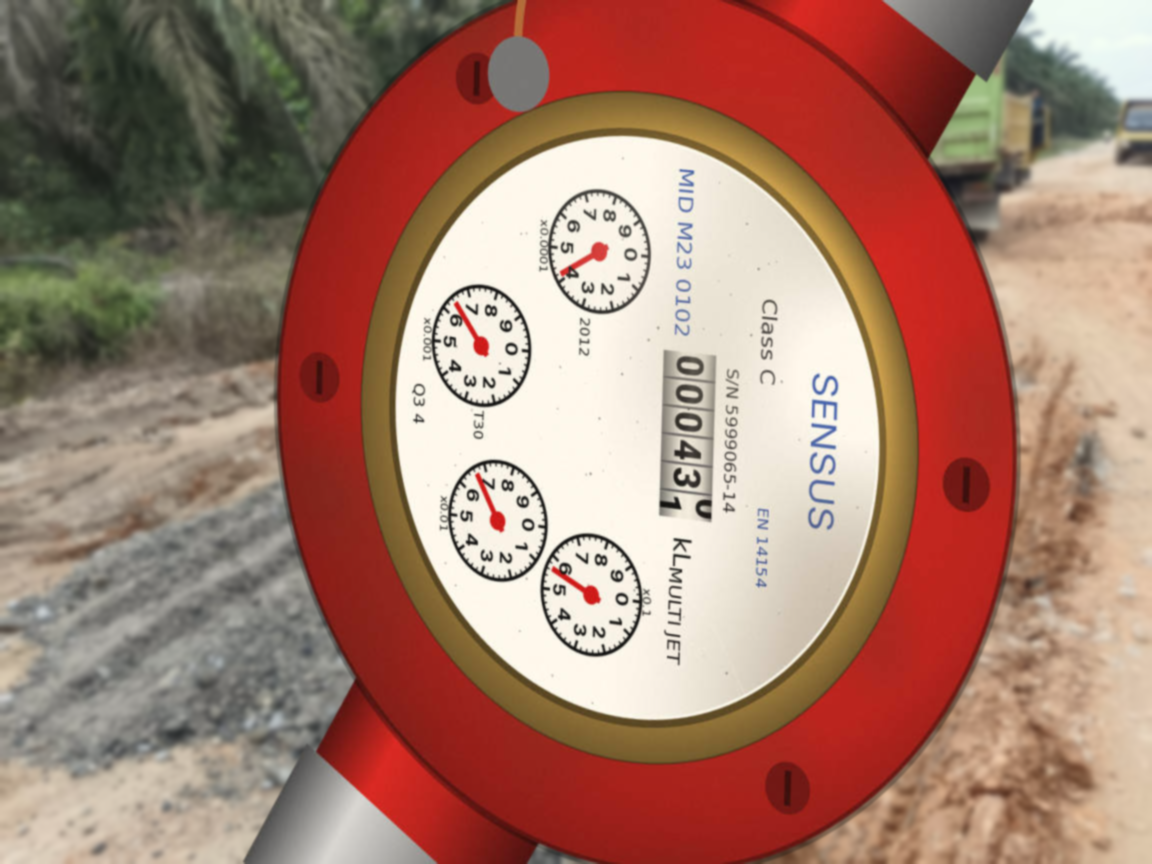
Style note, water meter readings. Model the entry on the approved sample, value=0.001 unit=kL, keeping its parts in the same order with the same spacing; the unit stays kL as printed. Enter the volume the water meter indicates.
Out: value=430.5664 unit=kL
